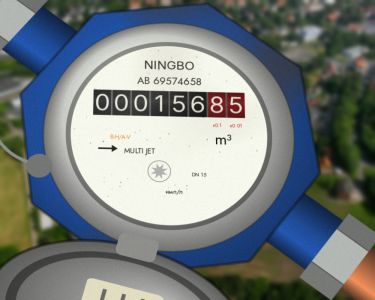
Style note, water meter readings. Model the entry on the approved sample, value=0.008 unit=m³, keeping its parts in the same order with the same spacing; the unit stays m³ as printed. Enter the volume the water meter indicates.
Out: value=156.85 unit=m³
